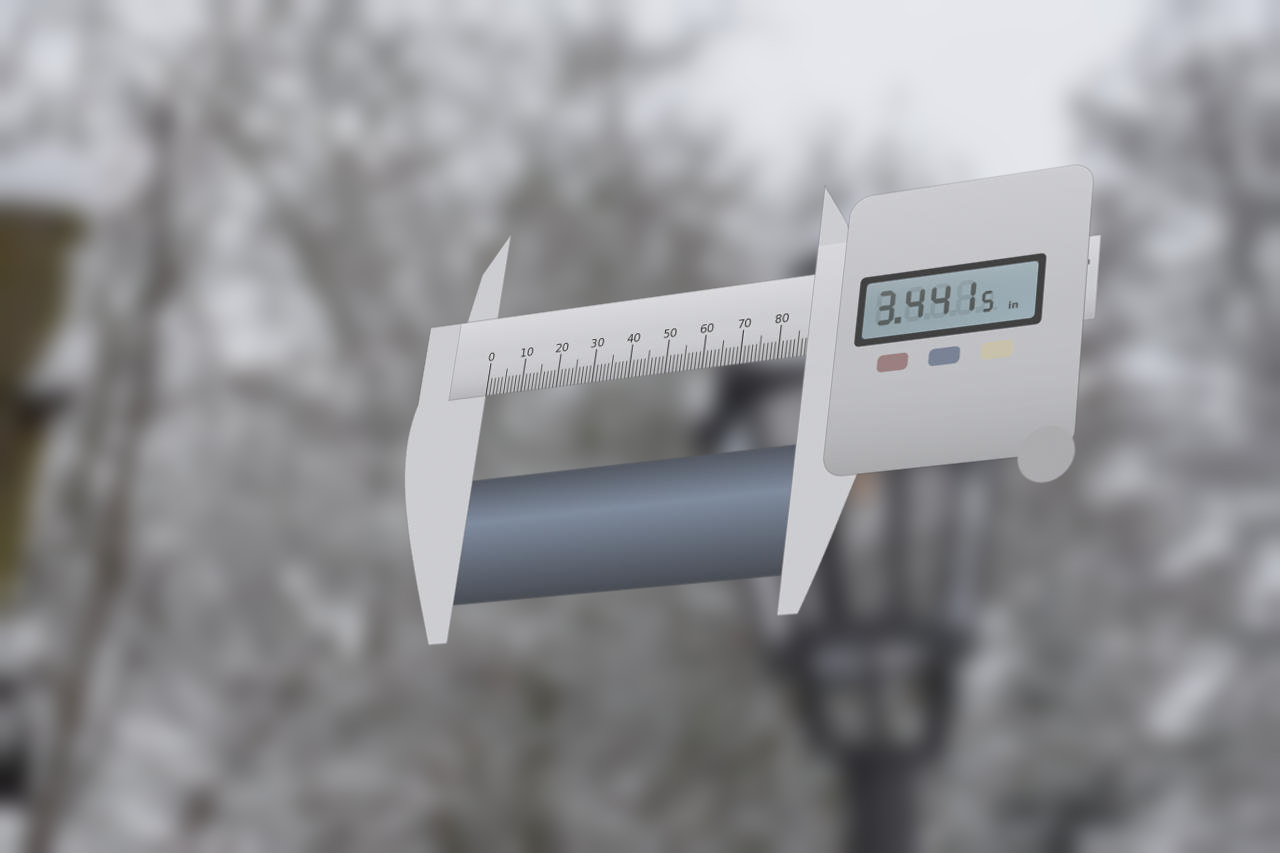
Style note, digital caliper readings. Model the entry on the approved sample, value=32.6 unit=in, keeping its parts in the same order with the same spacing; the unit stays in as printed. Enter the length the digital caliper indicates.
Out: value=3.4415 unit=in
